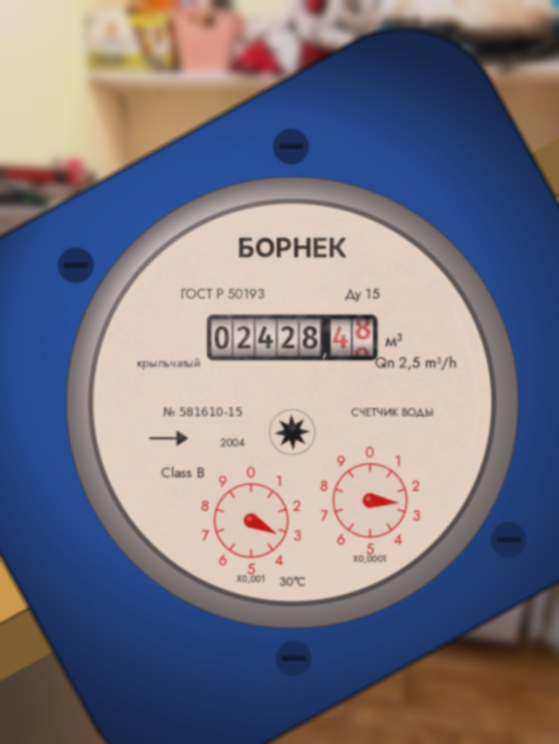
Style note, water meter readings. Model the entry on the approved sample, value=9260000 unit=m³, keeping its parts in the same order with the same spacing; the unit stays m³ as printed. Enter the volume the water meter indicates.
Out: value=2428.4832 unit=m³
